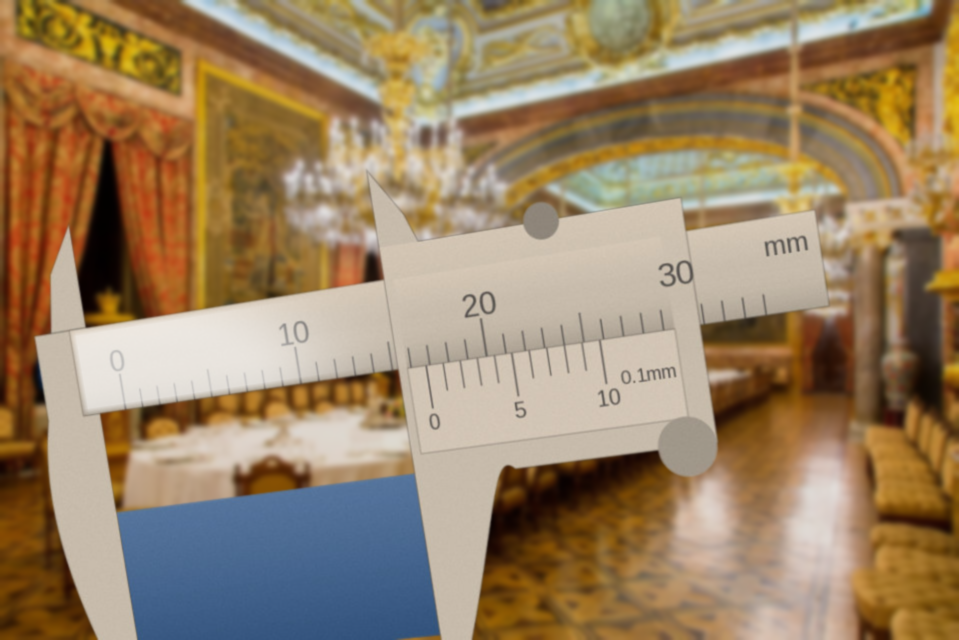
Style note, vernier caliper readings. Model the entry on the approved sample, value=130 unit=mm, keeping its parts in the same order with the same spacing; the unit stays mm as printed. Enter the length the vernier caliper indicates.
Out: value=16.8 unit=mm
